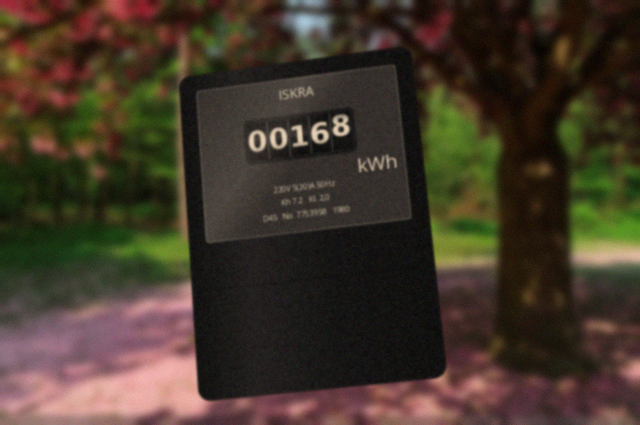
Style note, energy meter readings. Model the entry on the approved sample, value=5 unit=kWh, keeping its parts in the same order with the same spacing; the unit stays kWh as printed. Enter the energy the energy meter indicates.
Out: value=168 unit=kWh
